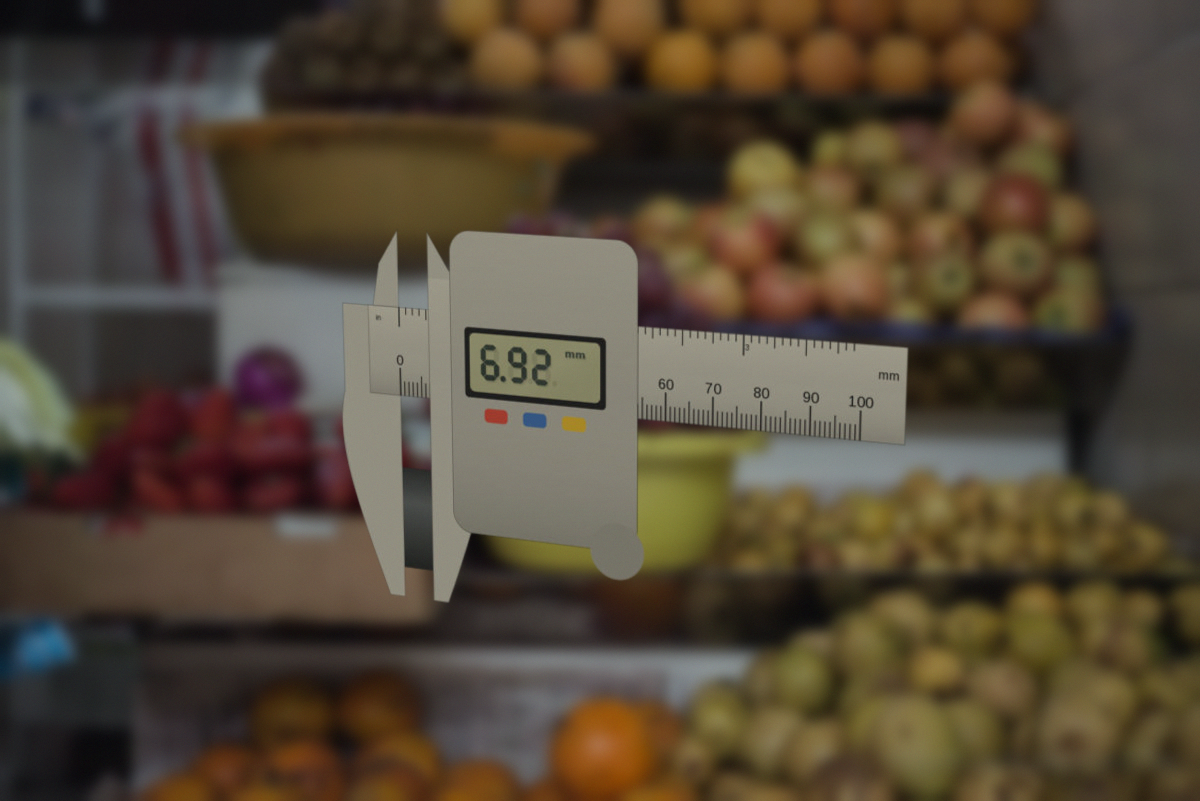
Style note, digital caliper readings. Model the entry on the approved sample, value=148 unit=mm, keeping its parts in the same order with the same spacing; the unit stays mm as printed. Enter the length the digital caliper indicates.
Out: value=6.92 unit=mm
